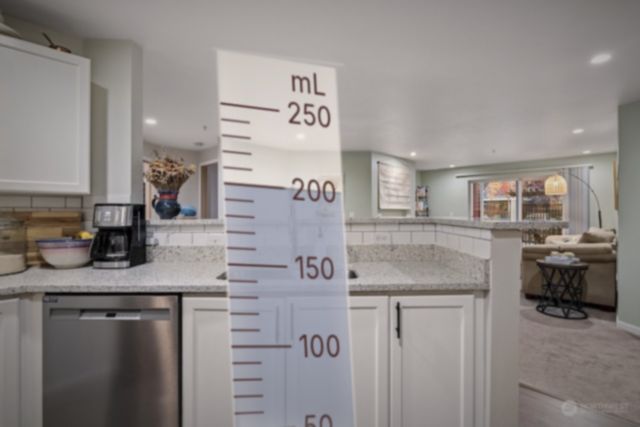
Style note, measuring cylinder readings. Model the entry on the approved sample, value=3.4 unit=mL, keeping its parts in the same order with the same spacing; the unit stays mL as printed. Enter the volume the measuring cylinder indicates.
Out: value=200 unit=mL
